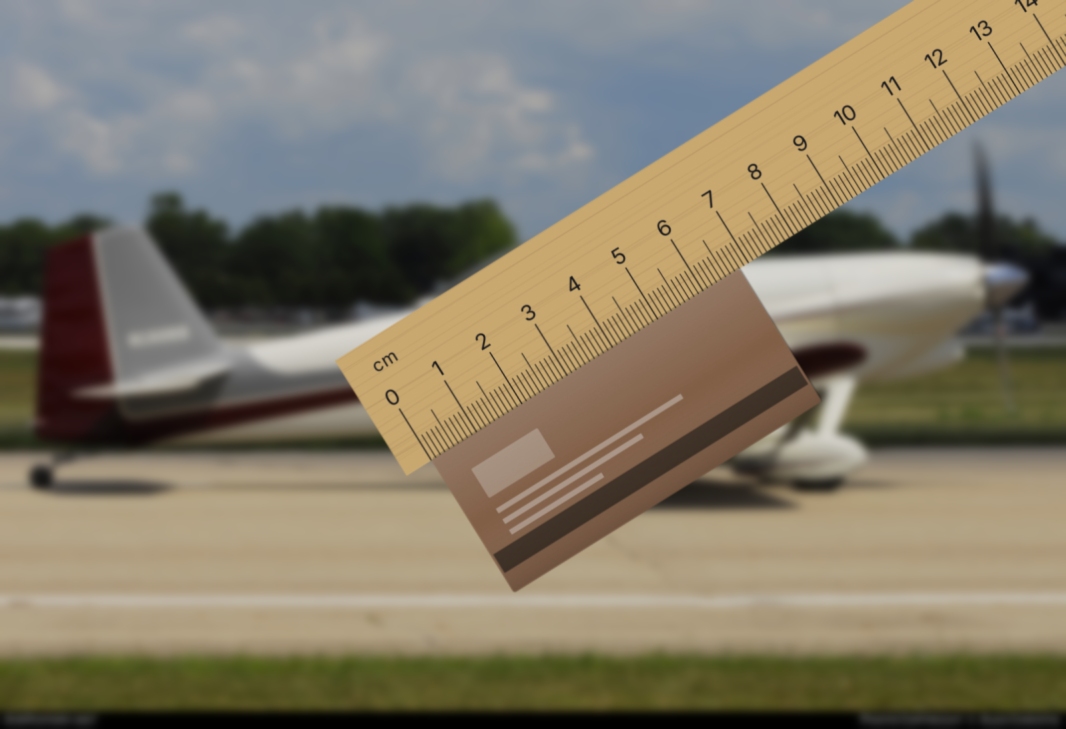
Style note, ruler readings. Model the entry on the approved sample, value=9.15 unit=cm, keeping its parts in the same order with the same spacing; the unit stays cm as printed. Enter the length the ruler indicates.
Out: value=6.8 unit=cm
